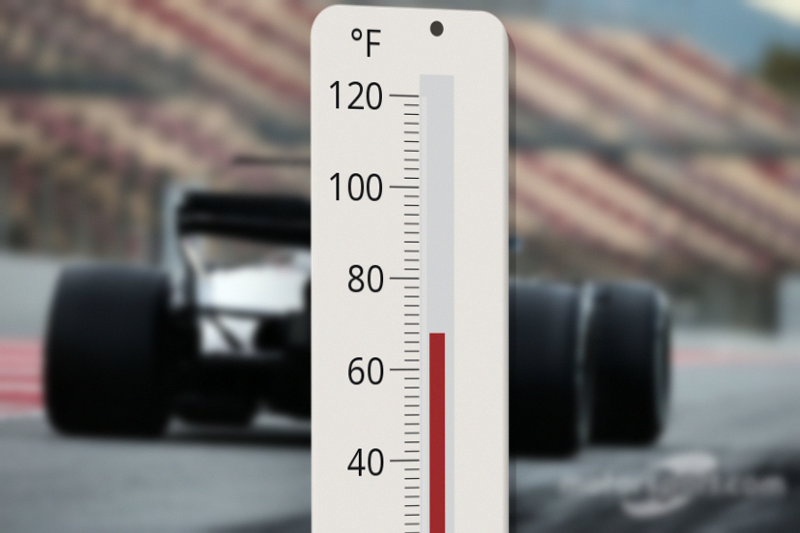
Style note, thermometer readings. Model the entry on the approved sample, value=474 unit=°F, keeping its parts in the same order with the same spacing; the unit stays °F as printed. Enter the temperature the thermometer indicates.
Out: value=68 unit=°F
